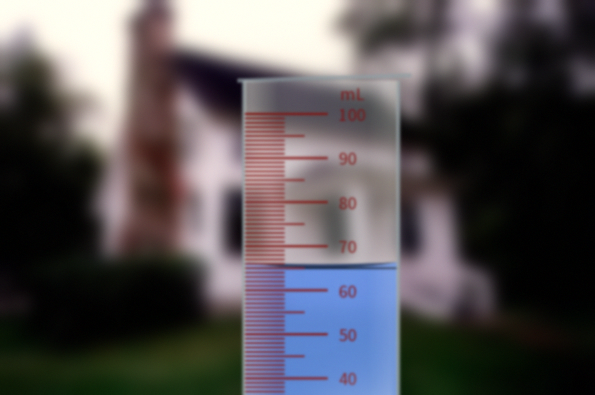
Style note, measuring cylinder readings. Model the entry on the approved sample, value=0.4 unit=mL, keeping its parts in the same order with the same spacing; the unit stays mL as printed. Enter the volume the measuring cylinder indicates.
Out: value=65 unit=mL
